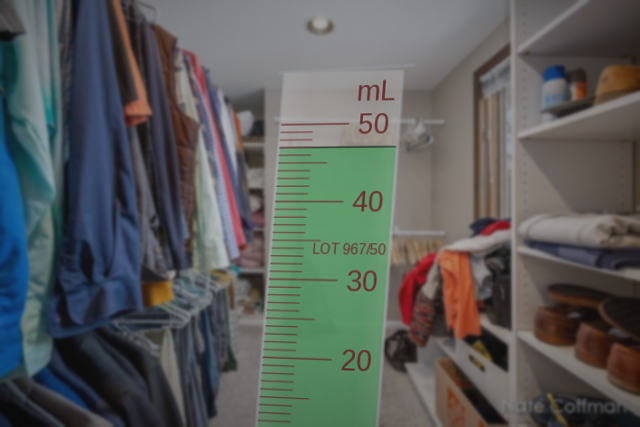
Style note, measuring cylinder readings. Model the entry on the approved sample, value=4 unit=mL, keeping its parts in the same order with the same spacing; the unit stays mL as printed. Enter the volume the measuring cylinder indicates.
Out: value=47 unit=mL
